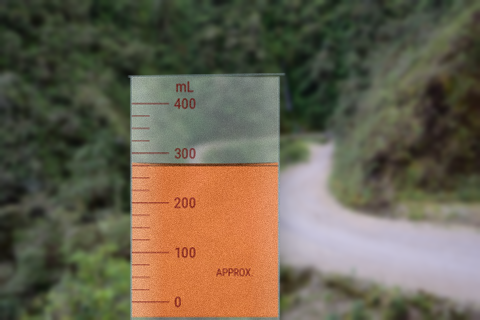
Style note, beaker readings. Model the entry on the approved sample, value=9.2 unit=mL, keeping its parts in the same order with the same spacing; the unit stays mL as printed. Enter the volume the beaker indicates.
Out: value=275 unit=mL
